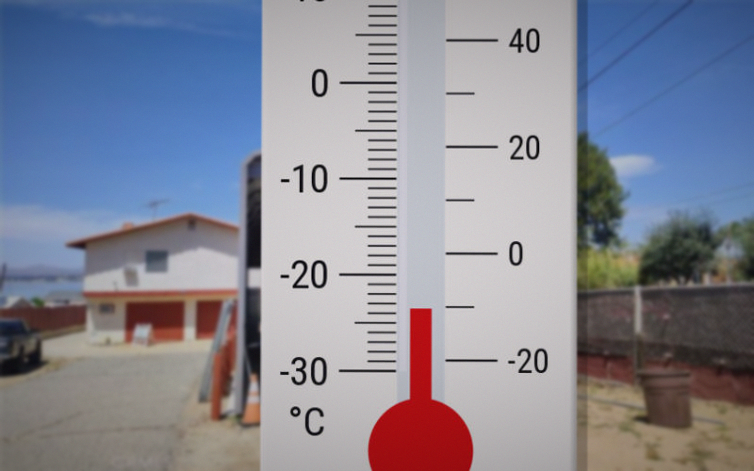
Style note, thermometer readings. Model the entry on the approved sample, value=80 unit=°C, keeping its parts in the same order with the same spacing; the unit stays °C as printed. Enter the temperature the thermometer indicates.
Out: value=-23.5 unit=°C
